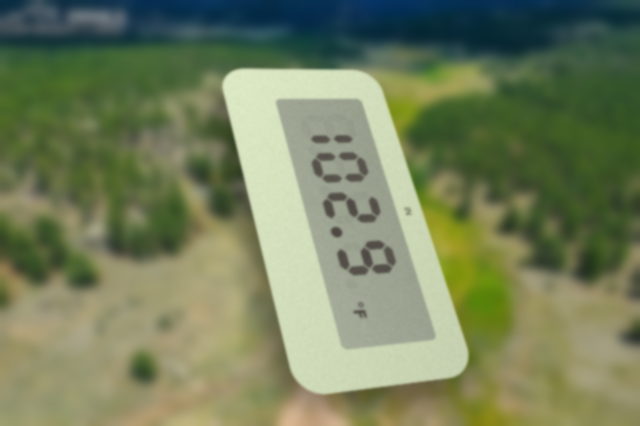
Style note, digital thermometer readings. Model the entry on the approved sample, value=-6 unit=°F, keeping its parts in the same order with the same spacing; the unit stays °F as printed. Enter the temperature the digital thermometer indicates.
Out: value=102.9 unit=°F
